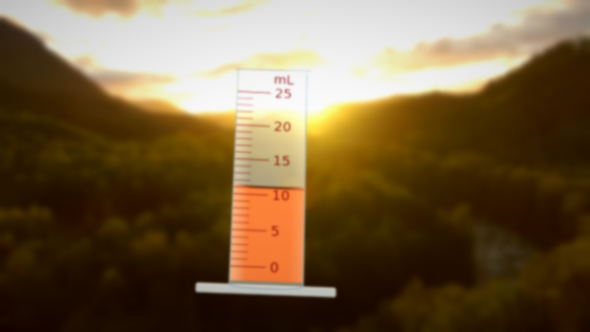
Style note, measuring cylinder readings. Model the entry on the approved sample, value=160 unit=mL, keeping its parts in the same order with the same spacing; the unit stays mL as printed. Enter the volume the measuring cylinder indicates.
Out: value=11 unit=mL
